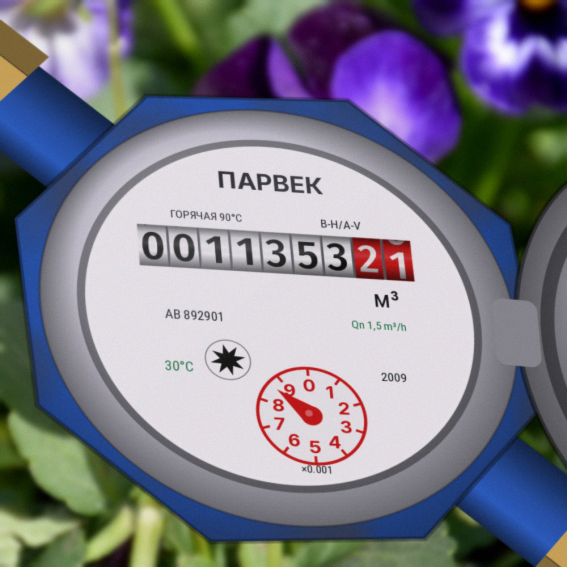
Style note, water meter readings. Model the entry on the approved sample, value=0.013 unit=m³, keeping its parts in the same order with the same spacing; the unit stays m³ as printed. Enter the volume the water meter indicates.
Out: value=11353.208 unit=m³
